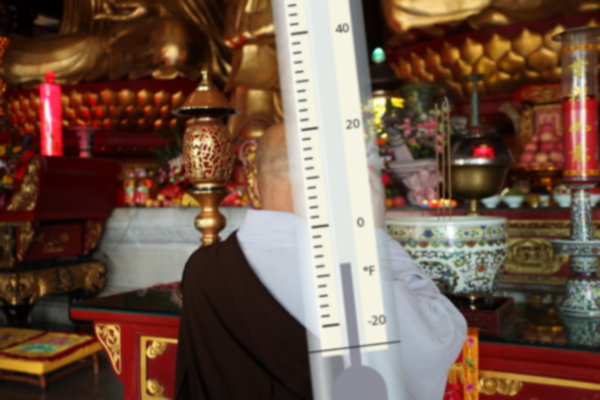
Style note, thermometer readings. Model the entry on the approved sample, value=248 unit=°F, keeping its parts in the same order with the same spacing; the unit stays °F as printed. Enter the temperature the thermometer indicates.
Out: value=-8 unit=°F
